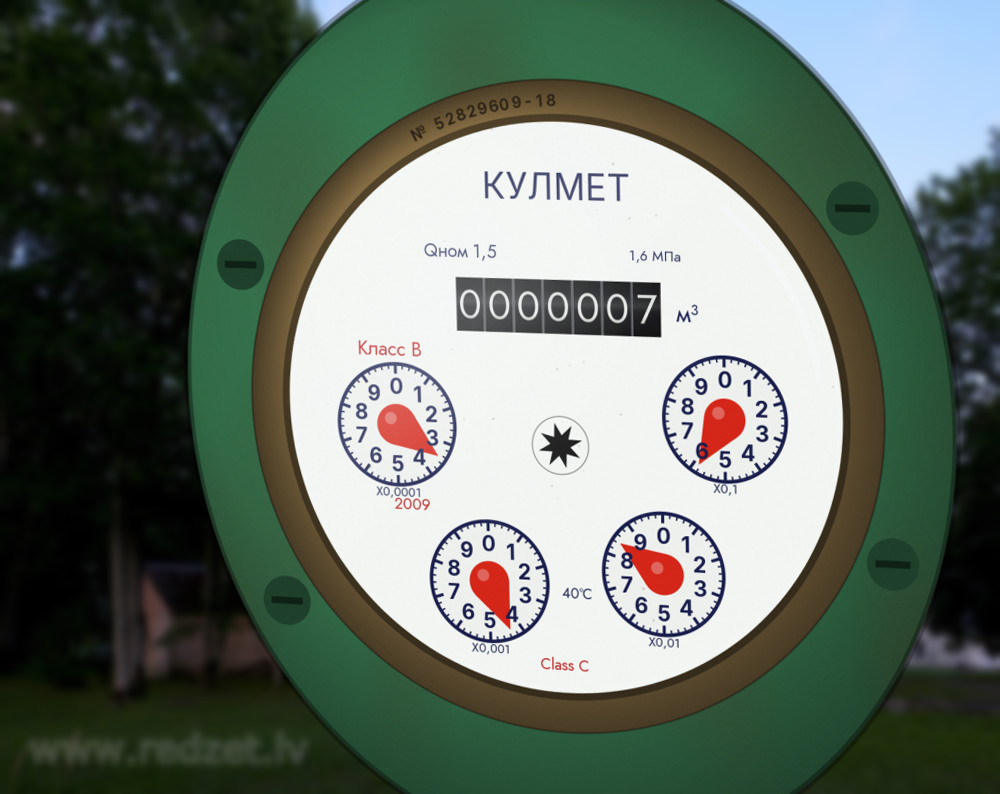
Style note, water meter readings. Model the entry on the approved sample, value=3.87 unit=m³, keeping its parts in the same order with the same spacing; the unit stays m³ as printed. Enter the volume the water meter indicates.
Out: value=7.5843 unit=m³
